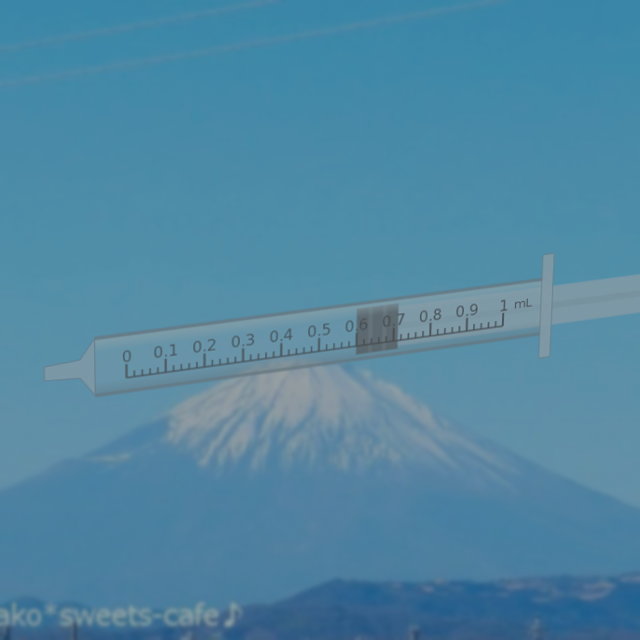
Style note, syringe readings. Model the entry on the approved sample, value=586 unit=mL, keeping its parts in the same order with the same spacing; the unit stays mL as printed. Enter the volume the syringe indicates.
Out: value=0.6 unit=mL
